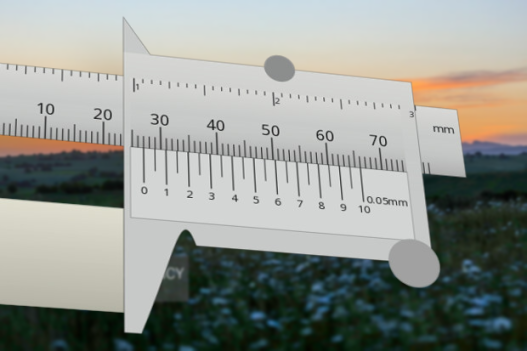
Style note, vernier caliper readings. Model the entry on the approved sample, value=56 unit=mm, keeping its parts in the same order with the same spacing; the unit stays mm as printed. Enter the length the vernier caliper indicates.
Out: value=27.0 unit=mm
